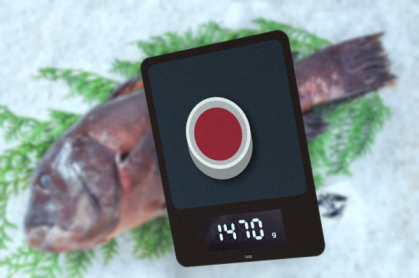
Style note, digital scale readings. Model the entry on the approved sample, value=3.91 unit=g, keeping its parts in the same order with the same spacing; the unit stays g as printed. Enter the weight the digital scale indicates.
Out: value=1470 unit=g
